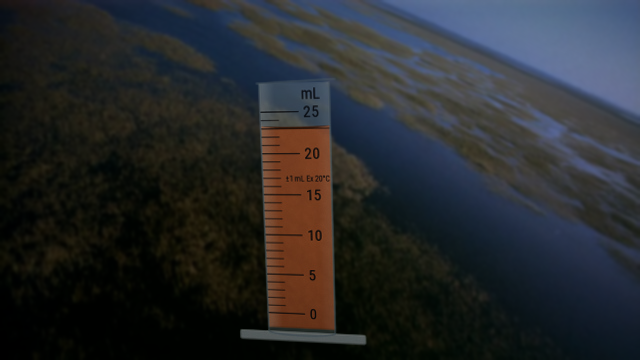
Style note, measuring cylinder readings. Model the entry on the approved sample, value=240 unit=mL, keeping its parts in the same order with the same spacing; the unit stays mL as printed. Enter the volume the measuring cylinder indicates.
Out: value=23 unit=mL
